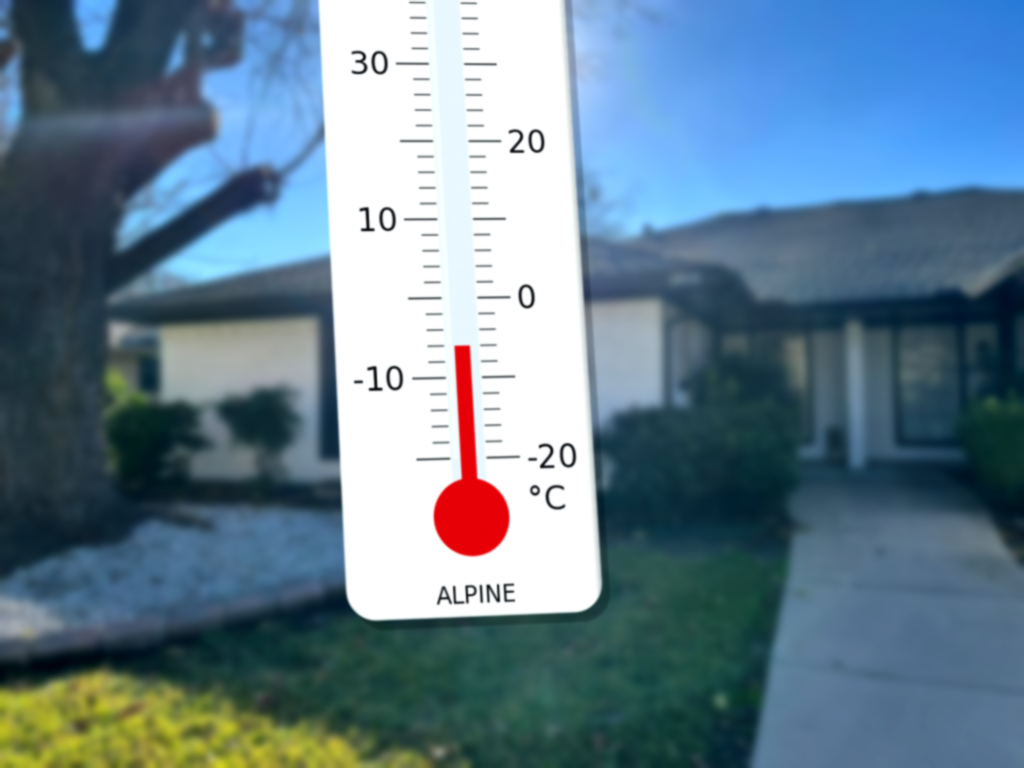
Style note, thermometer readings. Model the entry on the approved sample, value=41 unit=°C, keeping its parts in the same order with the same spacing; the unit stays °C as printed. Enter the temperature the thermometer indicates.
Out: value=-6 unit=°C
